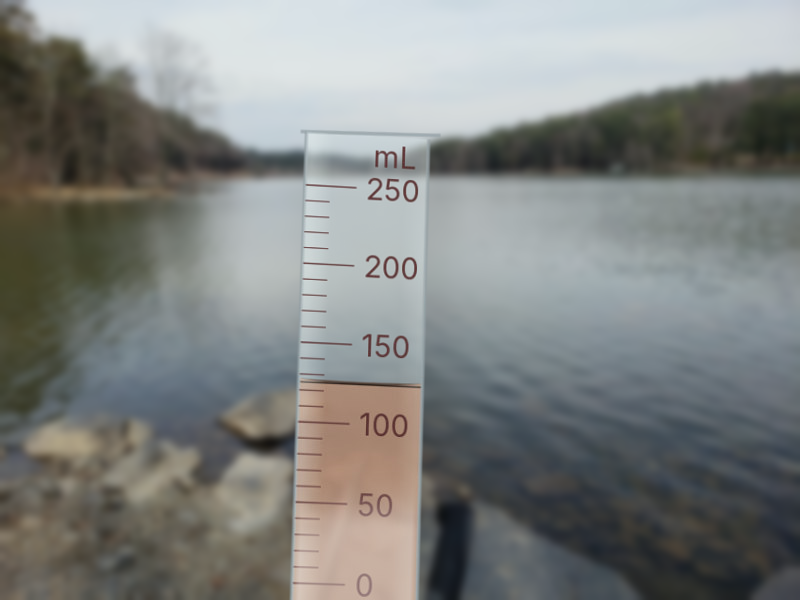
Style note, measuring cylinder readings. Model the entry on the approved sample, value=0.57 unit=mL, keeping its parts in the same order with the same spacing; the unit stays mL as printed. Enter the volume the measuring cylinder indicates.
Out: value=125 unit=mL
